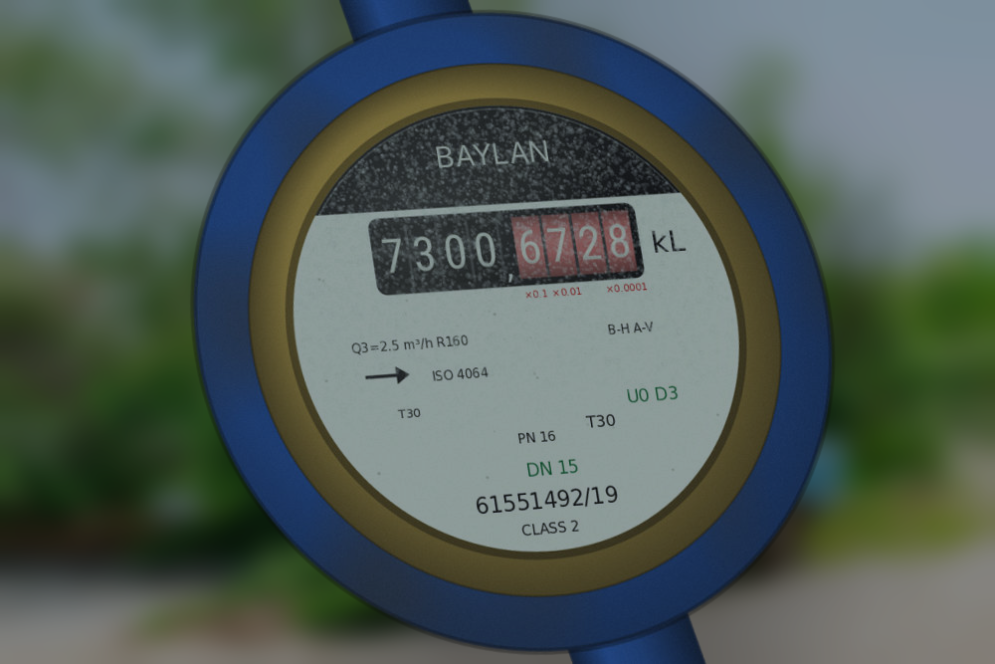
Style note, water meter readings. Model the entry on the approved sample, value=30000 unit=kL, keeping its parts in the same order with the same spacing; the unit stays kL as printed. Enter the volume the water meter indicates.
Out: value=7300.6728 unit=kL
